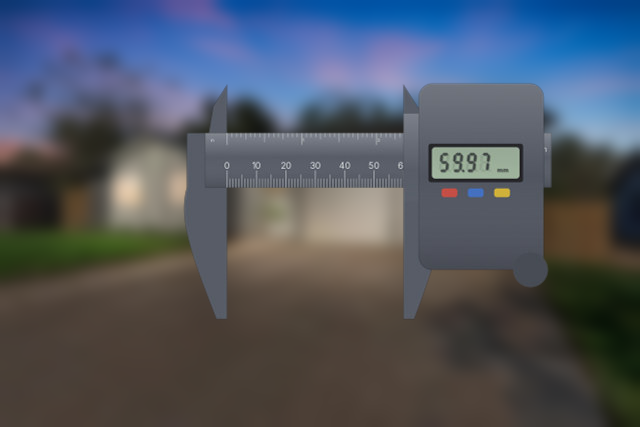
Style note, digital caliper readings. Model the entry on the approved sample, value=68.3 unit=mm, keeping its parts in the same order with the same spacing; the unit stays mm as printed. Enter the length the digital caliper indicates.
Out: value=59.97 unit=mm
